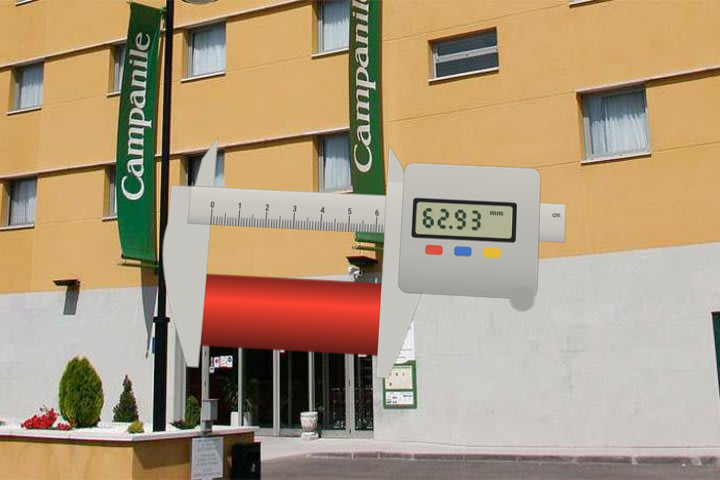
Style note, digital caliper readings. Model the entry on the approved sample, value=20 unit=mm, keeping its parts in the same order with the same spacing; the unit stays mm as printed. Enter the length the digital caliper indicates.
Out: value=62.93 unit=mm
